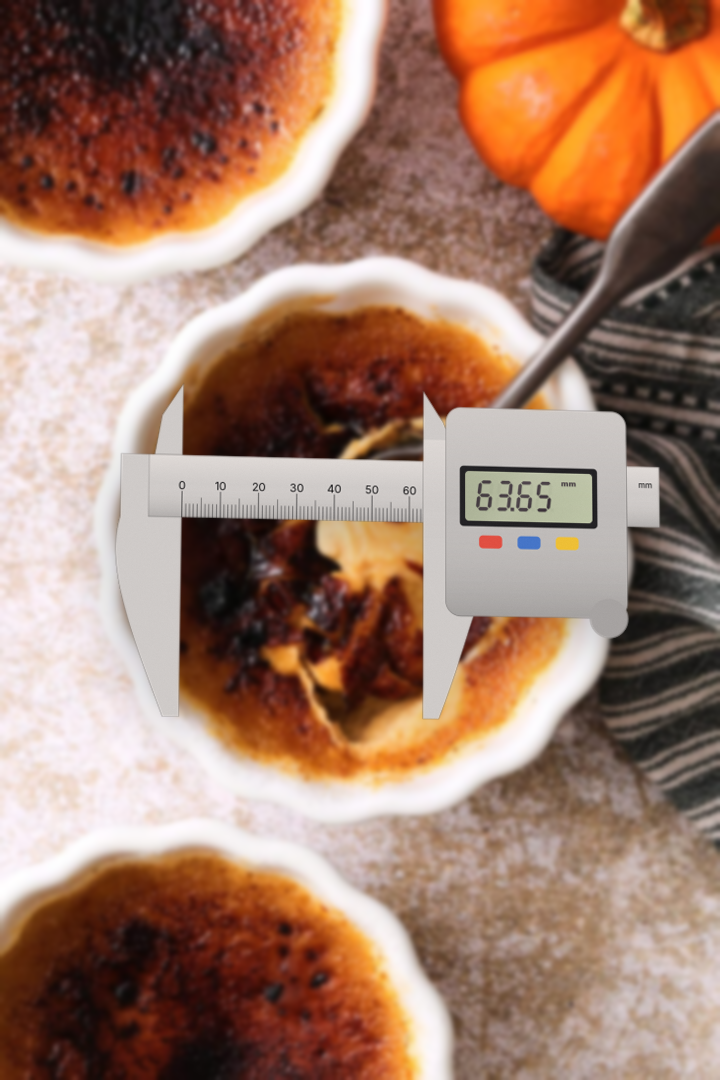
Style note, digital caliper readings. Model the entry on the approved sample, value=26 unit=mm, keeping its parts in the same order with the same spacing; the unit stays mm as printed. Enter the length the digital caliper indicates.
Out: value=63.65 unit=mm
